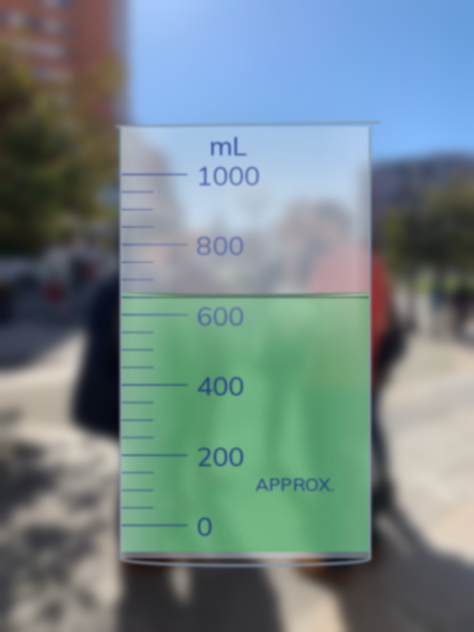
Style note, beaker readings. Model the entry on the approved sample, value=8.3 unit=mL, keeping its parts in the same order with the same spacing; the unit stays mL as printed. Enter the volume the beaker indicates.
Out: value=650 unit=mL
